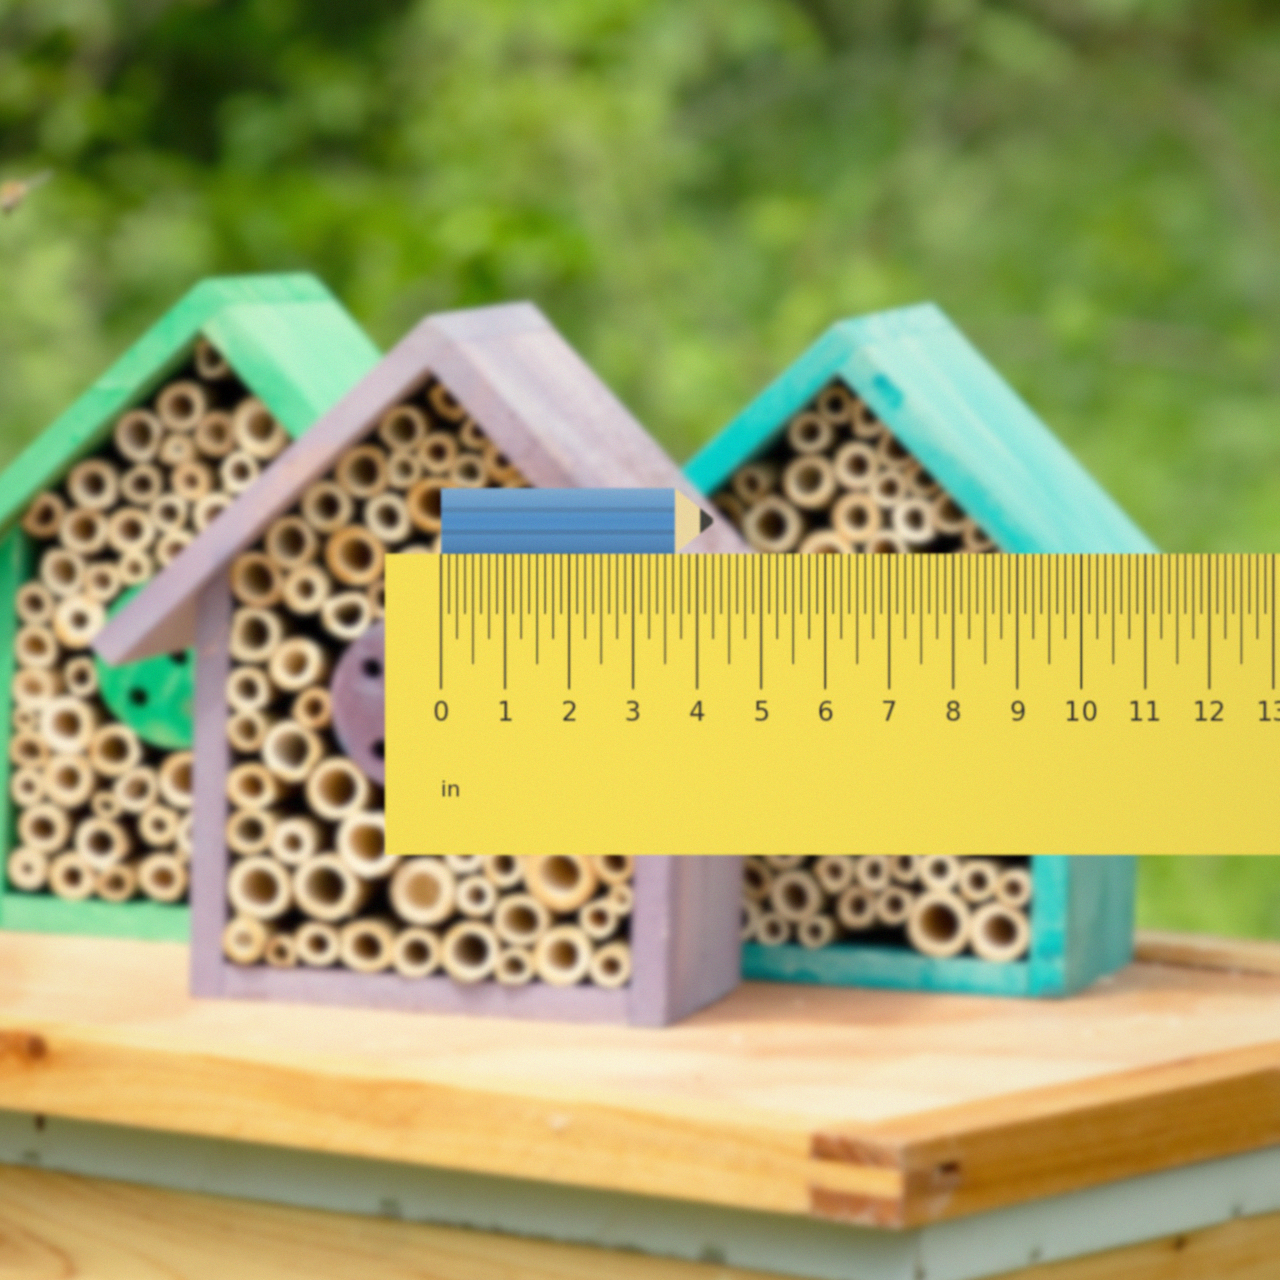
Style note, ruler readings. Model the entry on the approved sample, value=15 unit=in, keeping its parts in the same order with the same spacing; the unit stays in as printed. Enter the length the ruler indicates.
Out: value=4.25 unit=in
